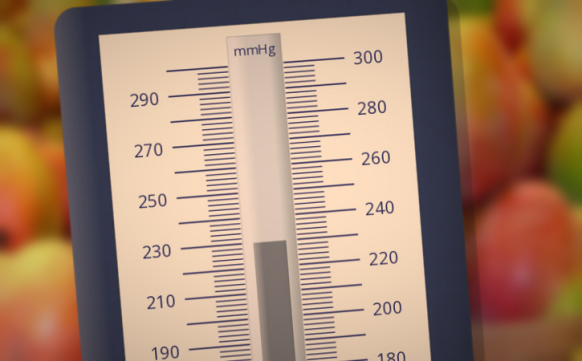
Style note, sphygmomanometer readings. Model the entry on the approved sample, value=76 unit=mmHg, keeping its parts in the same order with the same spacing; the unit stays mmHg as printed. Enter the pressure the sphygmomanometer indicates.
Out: value=230 unit=mmHg
